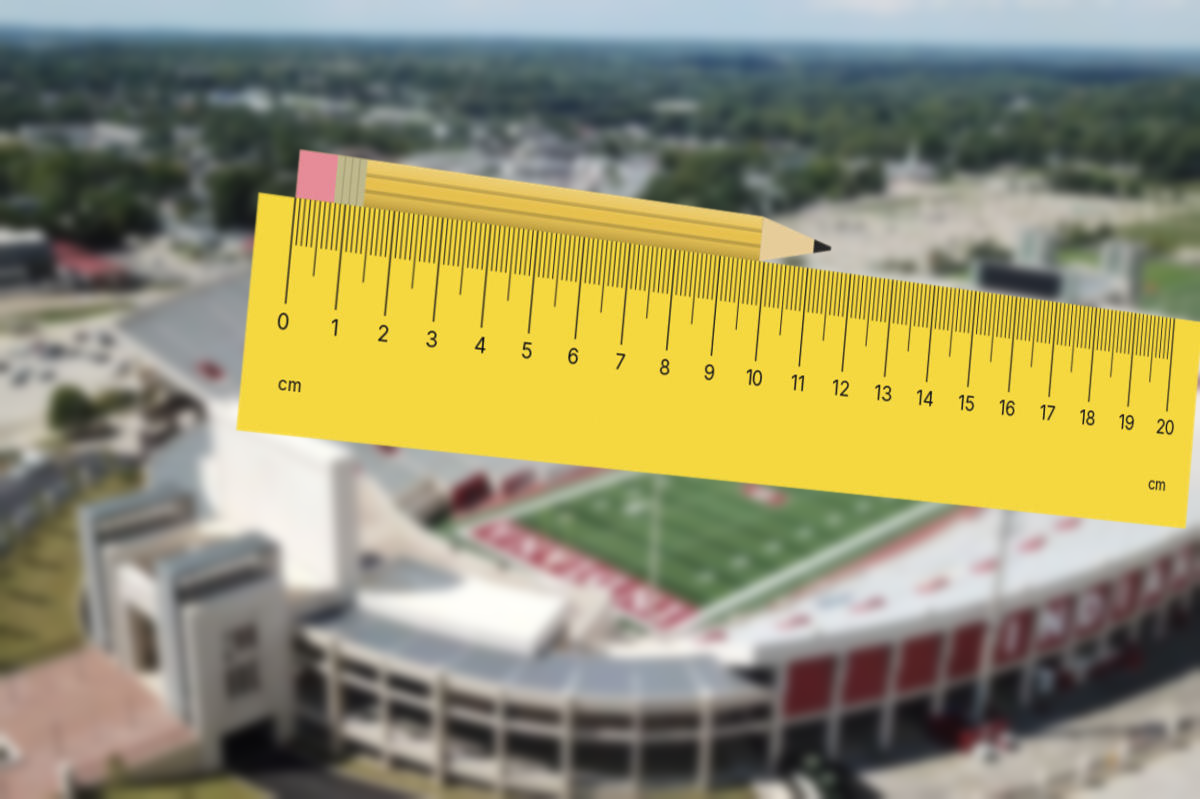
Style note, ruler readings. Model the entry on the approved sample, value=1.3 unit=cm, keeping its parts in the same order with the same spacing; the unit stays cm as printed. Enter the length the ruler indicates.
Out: value=11.5 unit=cm
